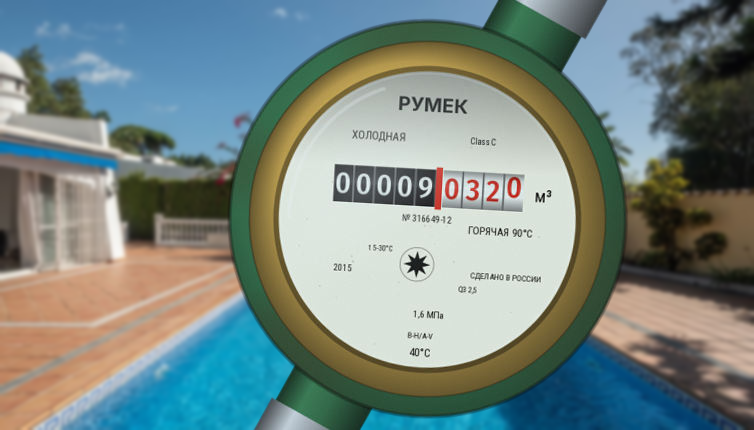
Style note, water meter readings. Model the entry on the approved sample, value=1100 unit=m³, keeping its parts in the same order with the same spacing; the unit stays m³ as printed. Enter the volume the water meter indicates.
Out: value=9.0320 unit=m³
